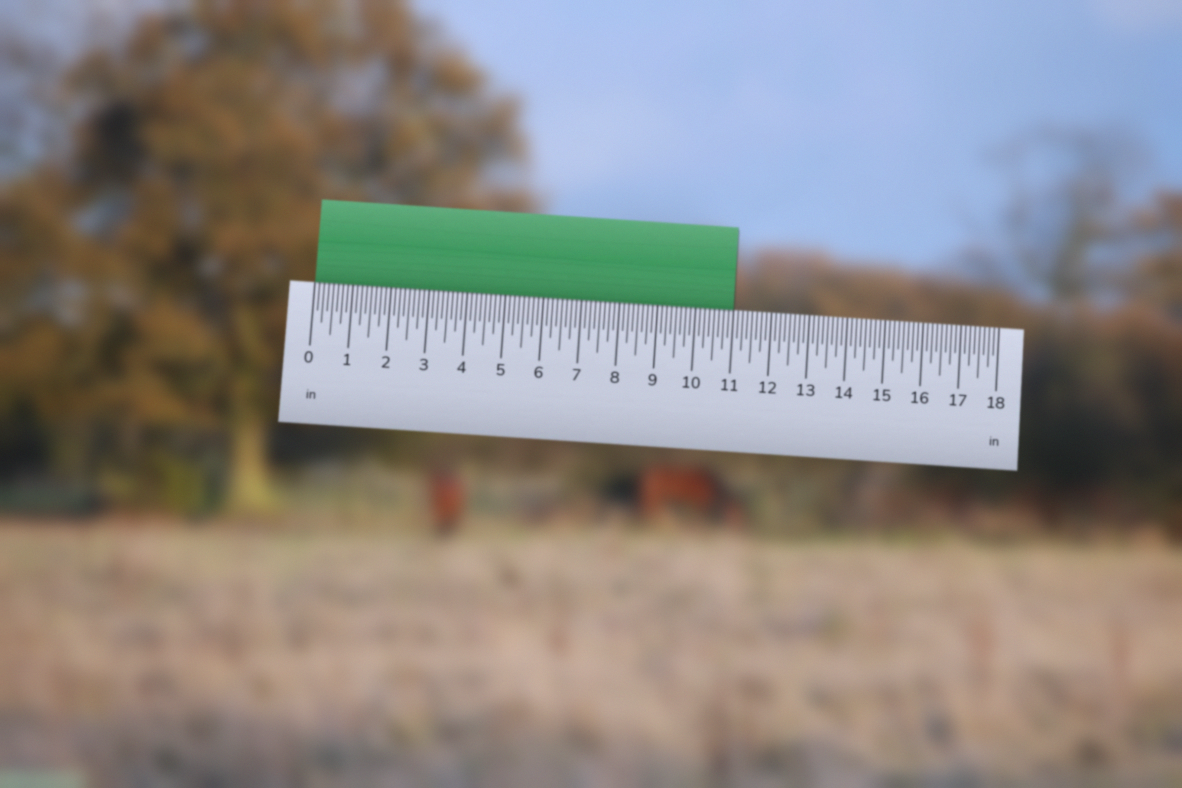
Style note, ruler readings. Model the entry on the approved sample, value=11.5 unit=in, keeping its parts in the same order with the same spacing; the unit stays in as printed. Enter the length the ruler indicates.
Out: value=11 unit=in
